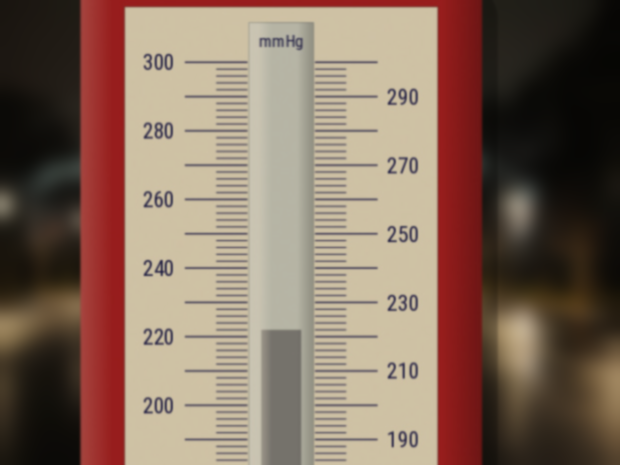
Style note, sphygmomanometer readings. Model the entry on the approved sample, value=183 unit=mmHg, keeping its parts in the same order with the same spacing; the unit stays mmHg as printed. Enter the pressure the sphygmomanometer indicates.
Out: value=222 unit=mmHg
